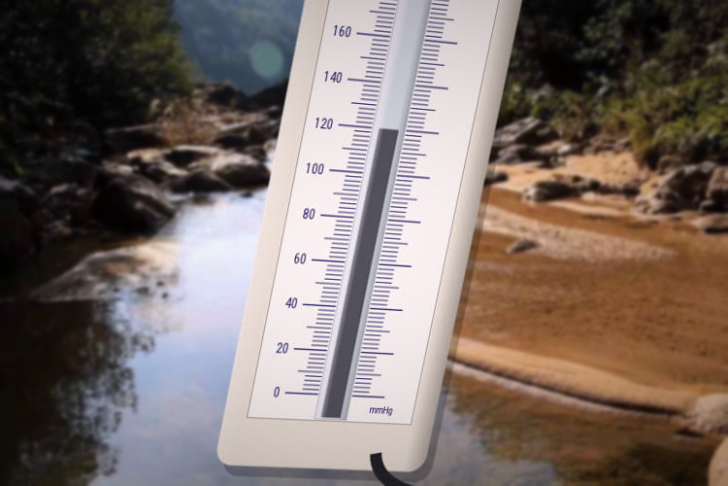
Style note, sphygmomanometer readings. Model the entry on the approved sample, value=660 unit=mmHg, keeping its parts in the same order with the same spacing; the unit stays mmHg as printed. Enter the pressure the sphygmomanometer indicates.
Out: value=120 unit=mmHg
